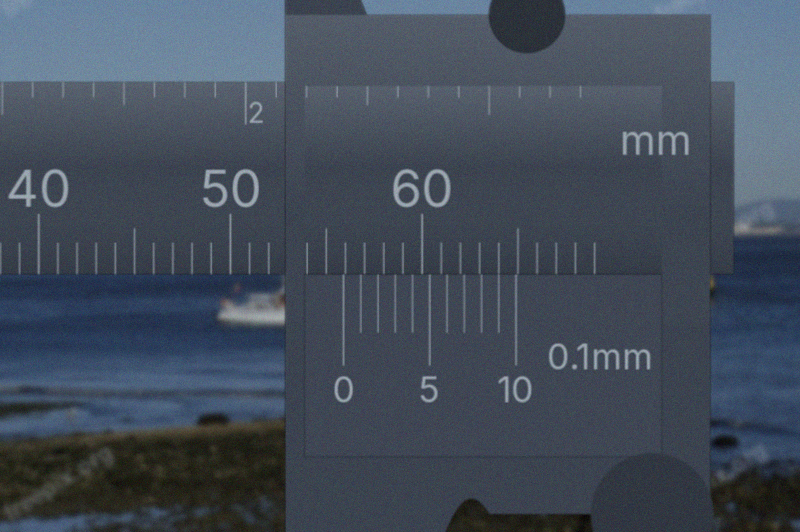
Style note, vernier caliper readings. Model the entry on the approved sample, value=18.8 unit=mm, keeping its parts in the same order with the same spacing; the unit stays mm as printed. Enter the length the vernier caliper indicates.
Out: value=55.9 unit=mm
